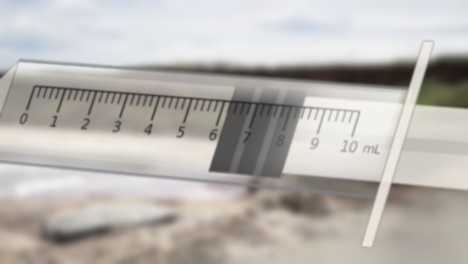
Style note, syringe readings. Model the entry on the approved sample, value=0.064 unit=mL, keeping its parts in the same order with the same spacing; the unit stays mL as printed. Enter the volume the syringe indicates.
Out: value=6.2 unit=mL
